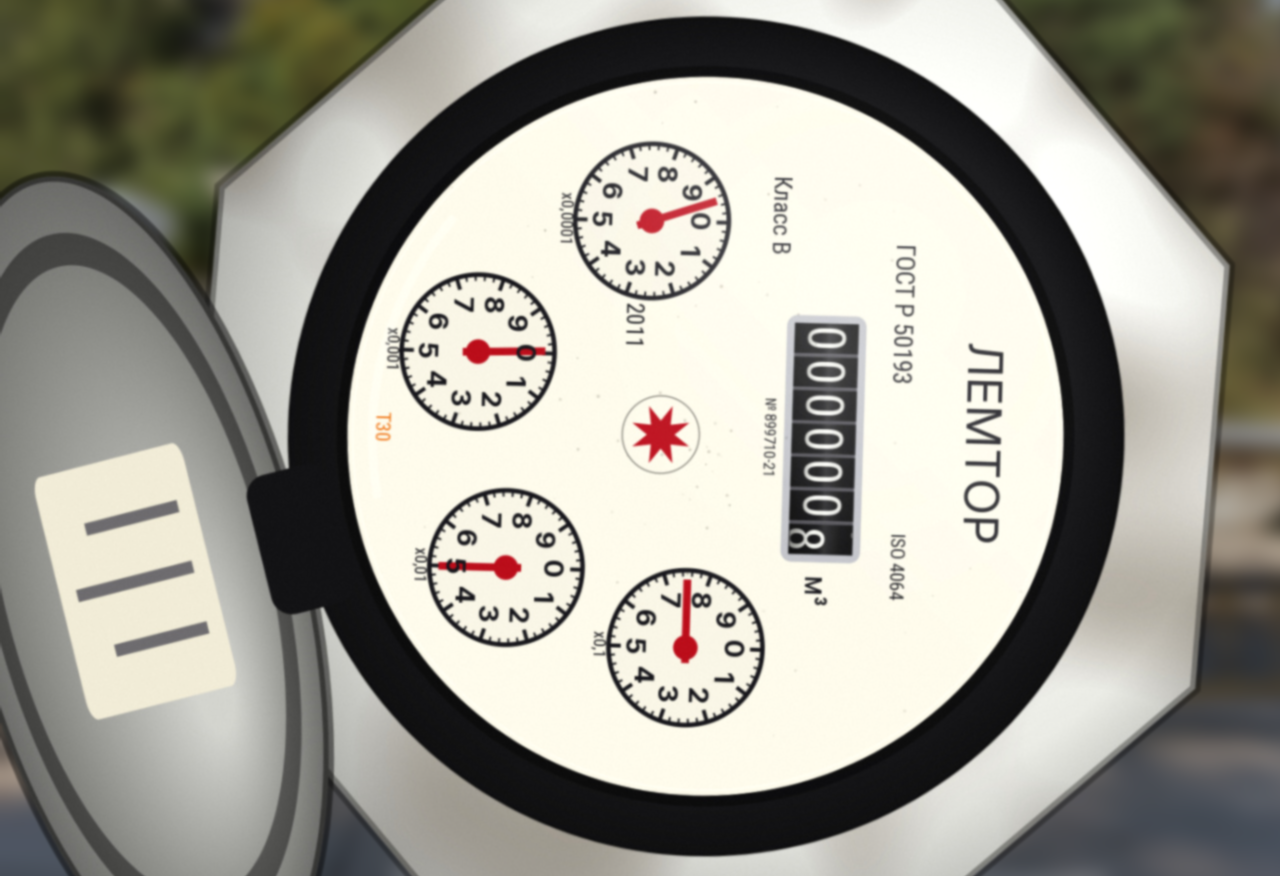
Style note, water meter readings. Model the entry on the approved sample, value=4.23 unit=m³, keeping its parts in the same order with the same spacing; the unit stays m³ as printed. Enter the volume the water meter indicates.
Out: value=7.7499 unit=m³
